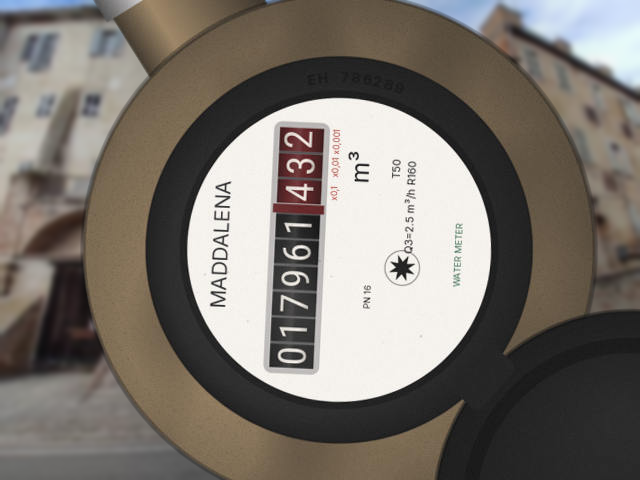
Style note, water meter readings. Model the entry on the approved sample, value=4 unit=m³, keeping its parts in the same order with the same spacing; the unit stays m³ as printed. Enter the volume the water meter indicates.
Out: value=17961.432 unit=m³
